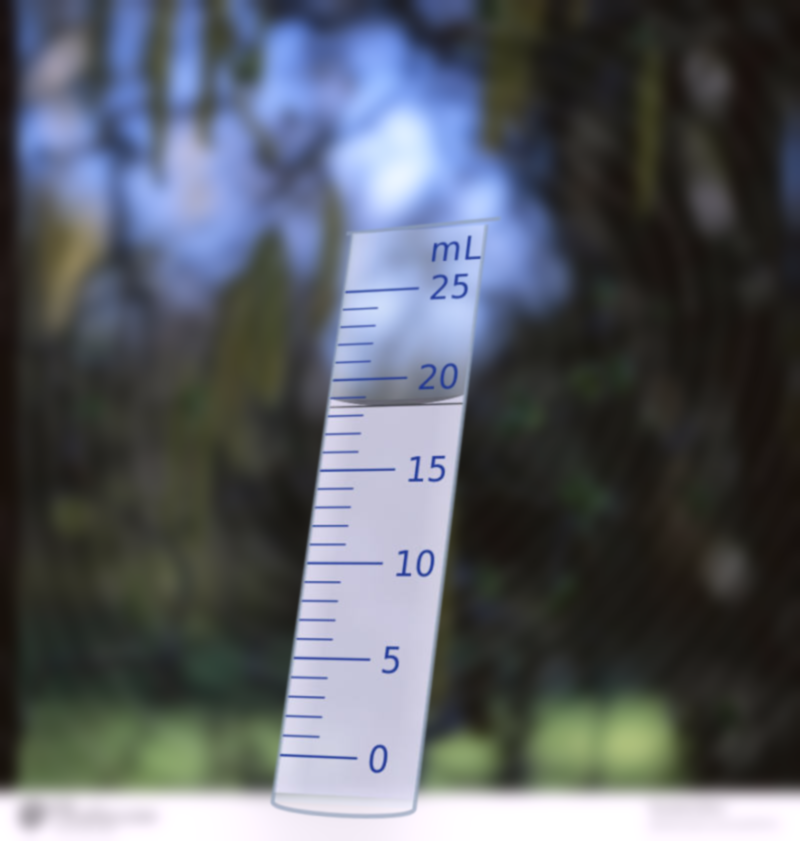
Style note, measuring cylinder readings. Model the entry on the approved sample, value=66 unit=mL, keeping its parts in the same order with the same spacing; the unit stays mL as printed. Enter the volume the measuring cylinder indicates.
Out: value=18.5 unit=mL
